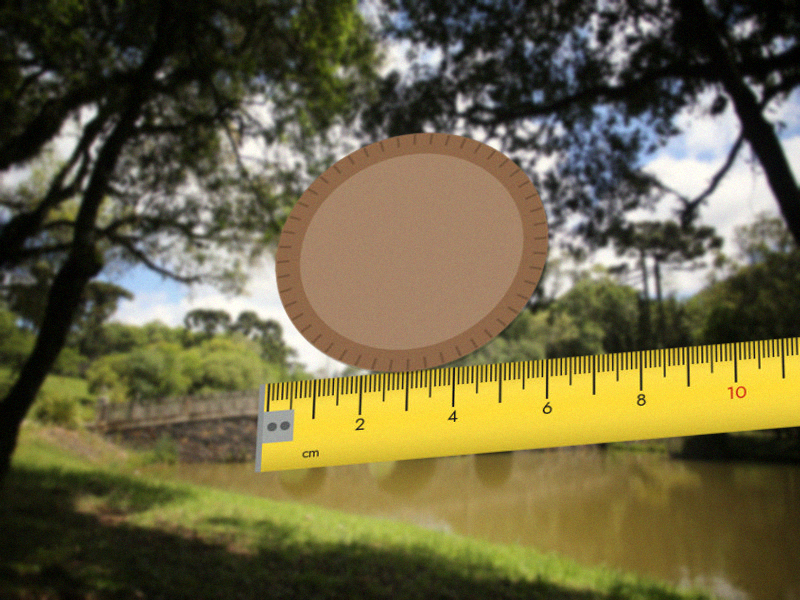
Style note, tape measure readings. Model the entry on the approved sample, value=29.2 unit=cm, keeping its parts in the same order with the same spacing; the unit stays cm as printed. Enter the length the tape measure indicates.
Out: value=6 unit=cm
